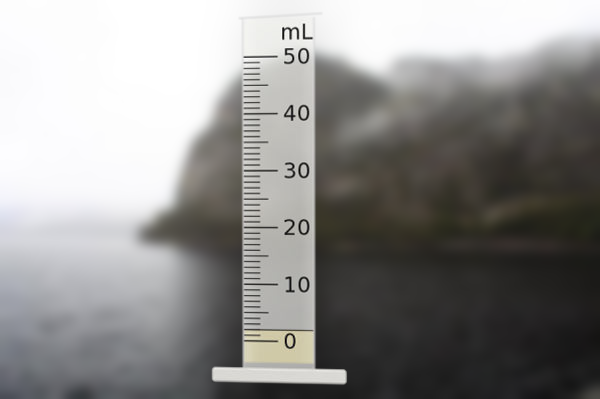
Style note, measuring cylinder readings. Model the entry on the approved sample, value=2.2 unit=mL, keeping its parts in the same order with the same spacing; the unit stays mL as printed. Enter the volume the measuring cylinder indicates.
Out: value=2 unit=mL
